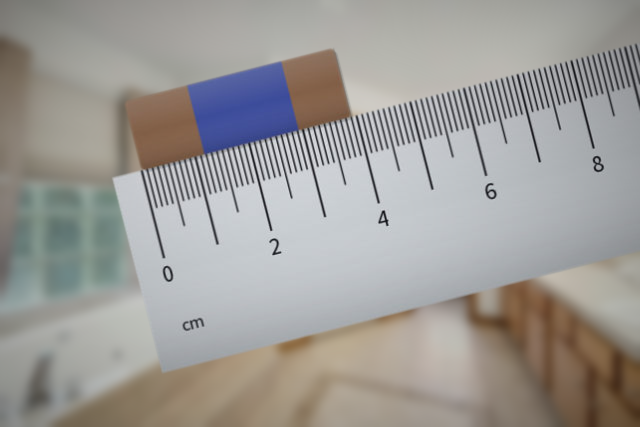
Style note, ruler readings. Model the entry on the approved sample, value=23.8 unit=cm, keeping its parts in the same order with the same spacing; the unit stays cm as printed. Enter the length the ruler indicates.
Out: value=3.9 unit=cm
